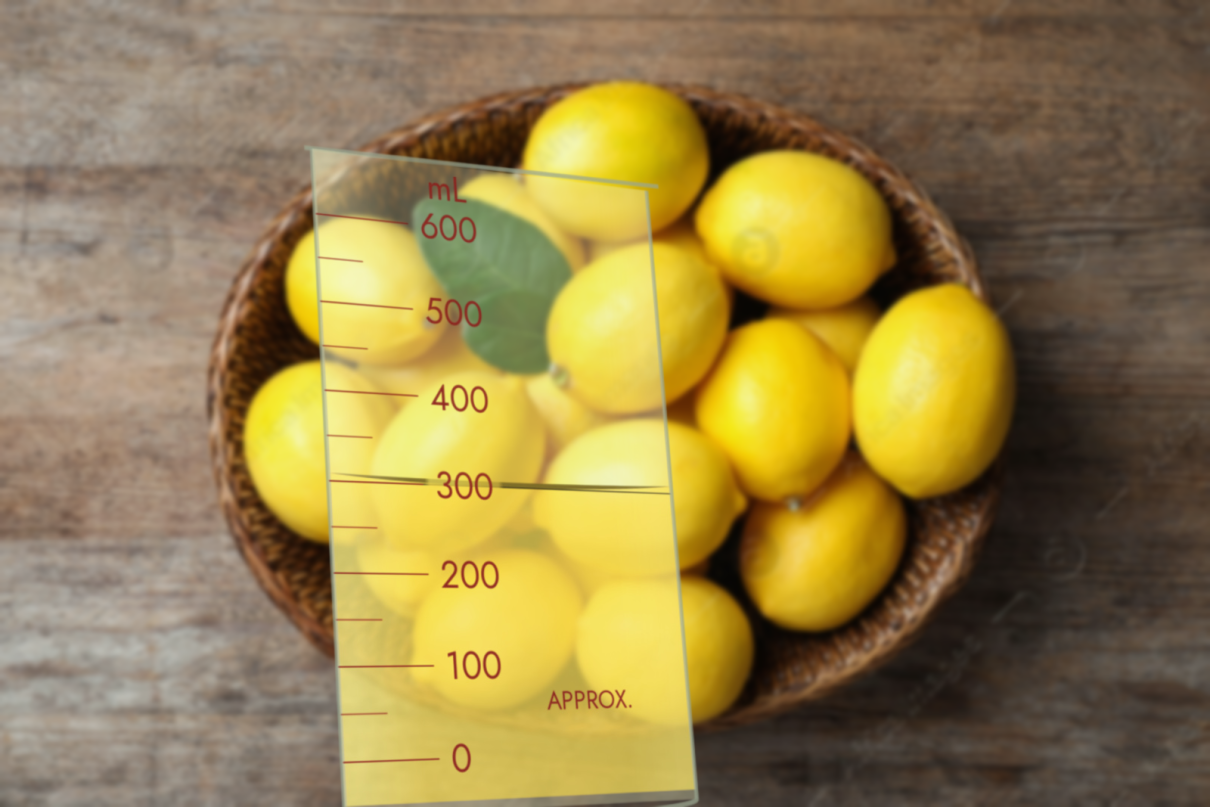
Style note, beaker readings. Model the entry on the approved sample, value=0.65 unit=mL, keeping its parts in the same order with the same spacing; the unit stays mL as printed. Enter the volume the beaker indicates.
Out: value=300 unit=mL
